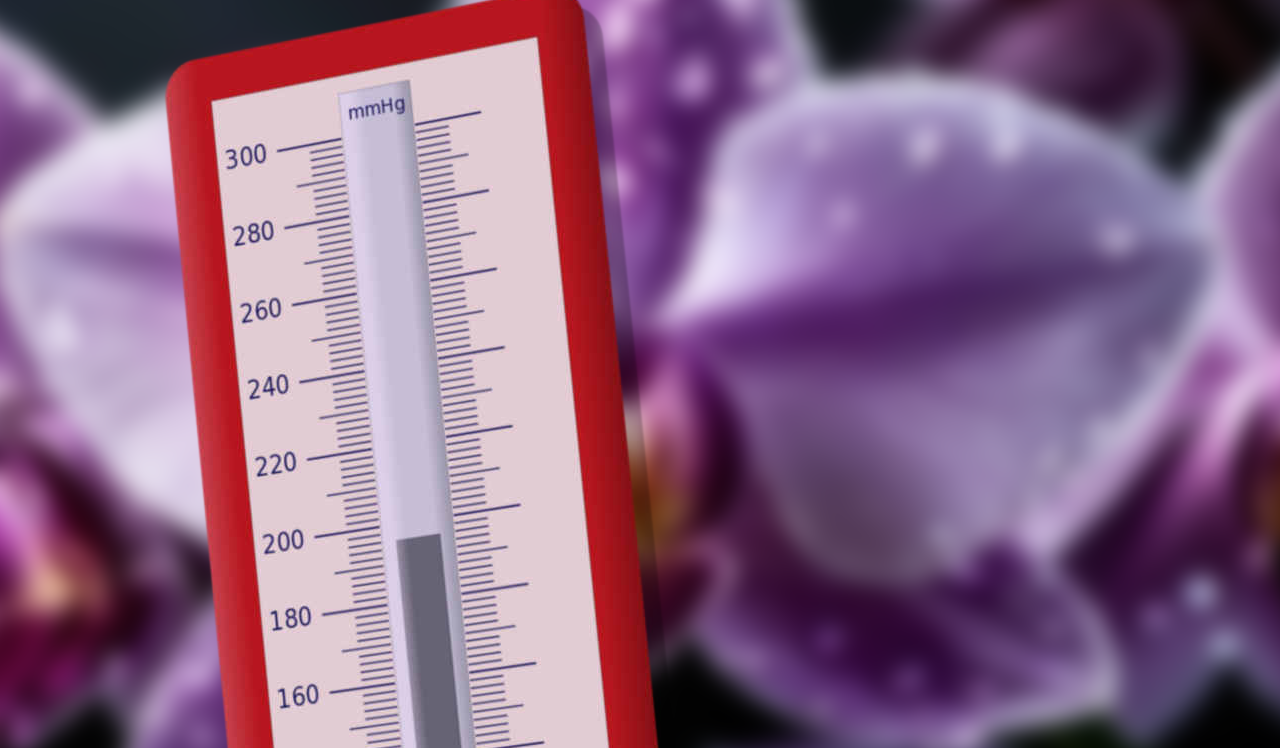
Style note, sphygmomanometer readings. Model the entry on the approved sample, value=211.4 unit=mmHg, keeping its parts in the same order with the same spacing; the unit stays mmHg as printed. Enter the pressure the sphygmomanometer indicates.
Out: value=196 unit=mmHg
